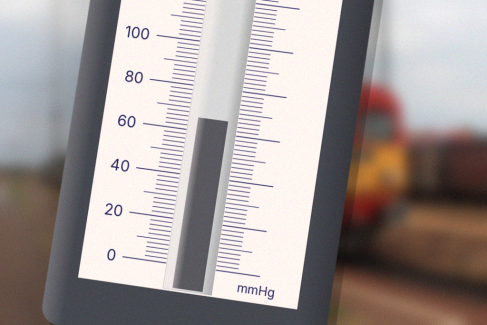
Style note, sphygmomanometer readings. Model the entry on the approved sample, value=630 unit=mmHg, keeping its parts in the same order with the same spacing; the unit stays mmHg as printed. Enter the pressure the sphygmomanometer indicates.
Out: value=66 unit=mmHg
